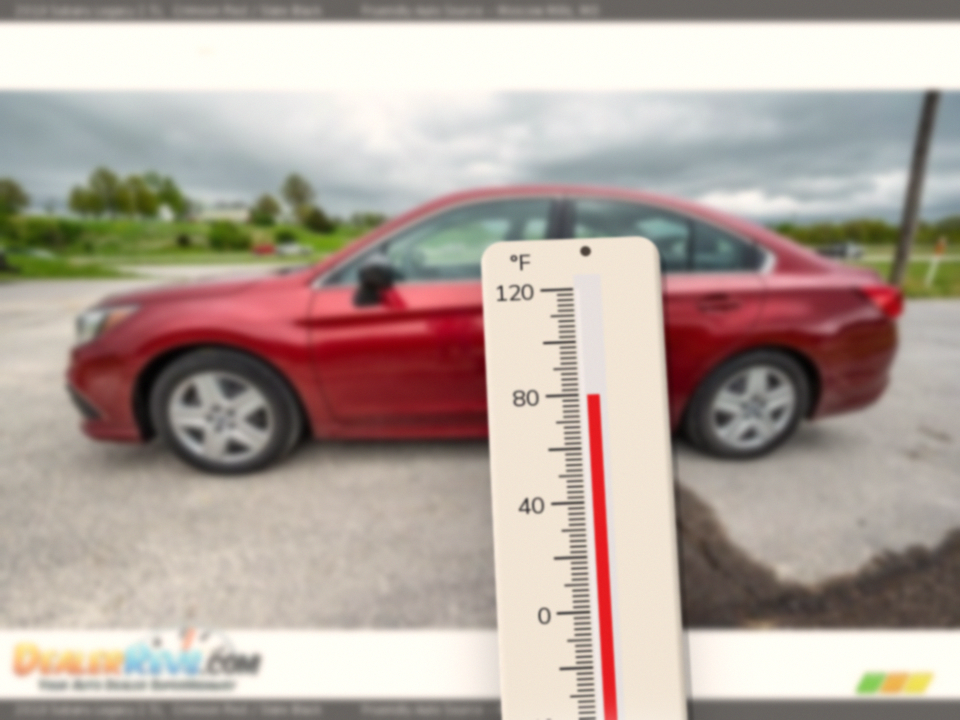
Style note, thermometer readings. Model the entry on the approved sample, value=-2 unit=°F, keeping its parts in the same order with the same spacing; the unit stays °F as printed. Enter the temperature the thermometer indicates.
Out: value=80 unit=°F
